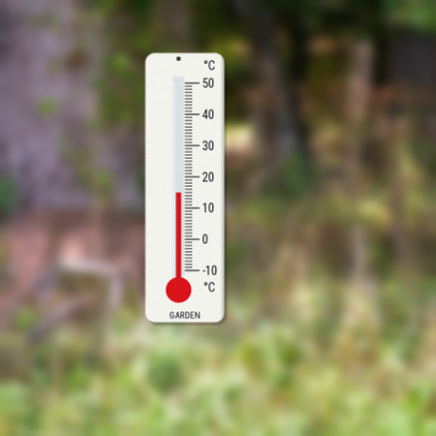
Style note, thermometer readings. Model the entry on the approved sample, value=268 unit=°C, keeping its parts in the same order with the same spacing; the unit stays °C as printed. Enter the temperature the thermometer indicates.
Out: value=15 unit=°C
